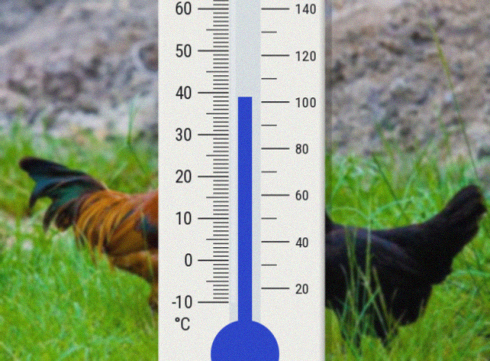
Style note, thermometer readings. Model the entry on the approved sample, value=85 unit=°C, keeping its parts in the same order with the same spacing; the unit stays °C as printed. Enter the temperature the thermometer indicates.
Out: value=39 unit=°C
